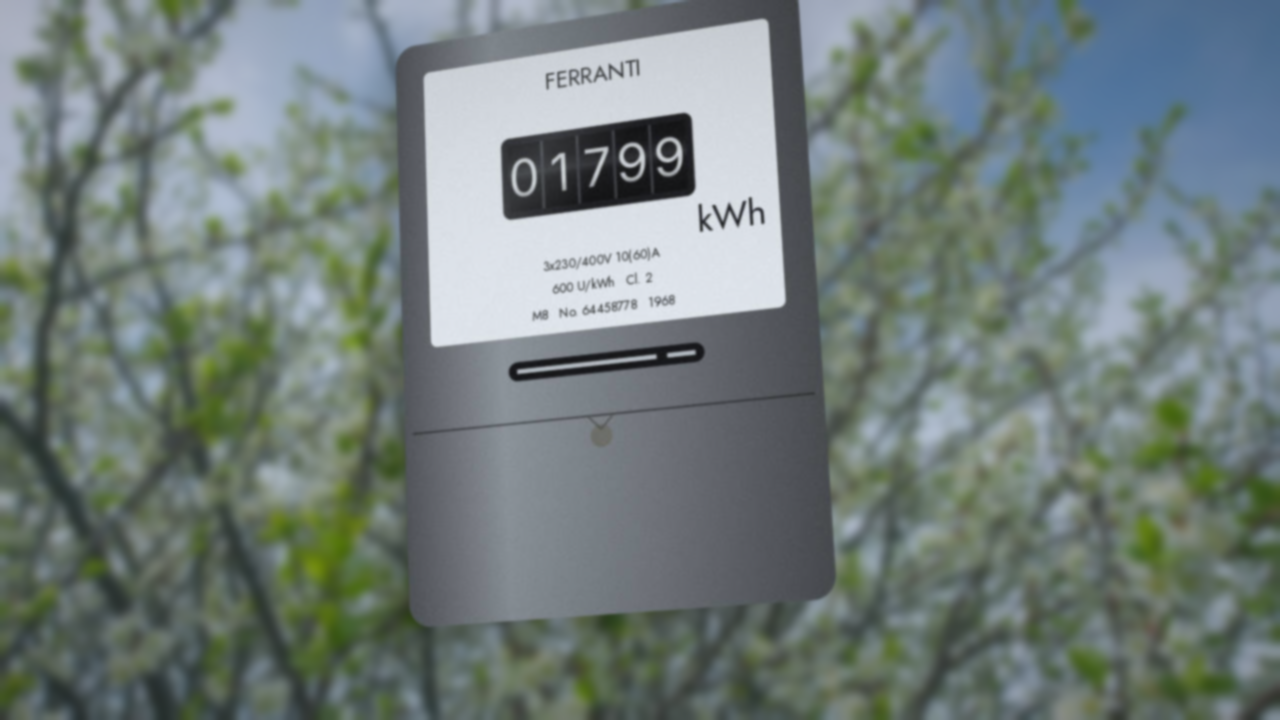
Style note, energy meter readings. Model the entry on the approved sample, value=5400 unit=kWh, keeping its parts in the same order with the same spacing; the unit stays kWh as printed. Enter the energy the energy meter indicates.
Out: value=1799 unit=kWh
